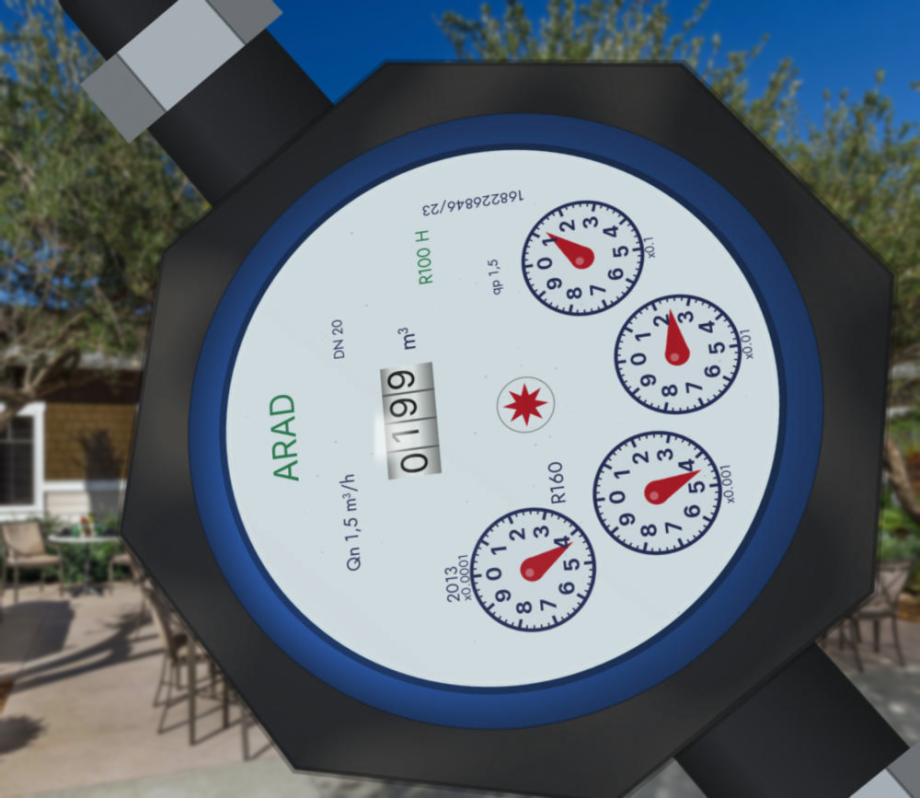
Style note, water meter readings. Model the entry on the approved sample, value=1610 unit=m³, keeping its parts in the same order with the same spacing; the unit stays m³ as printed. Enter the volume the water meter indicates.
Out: value=199.1244 unit=m³
